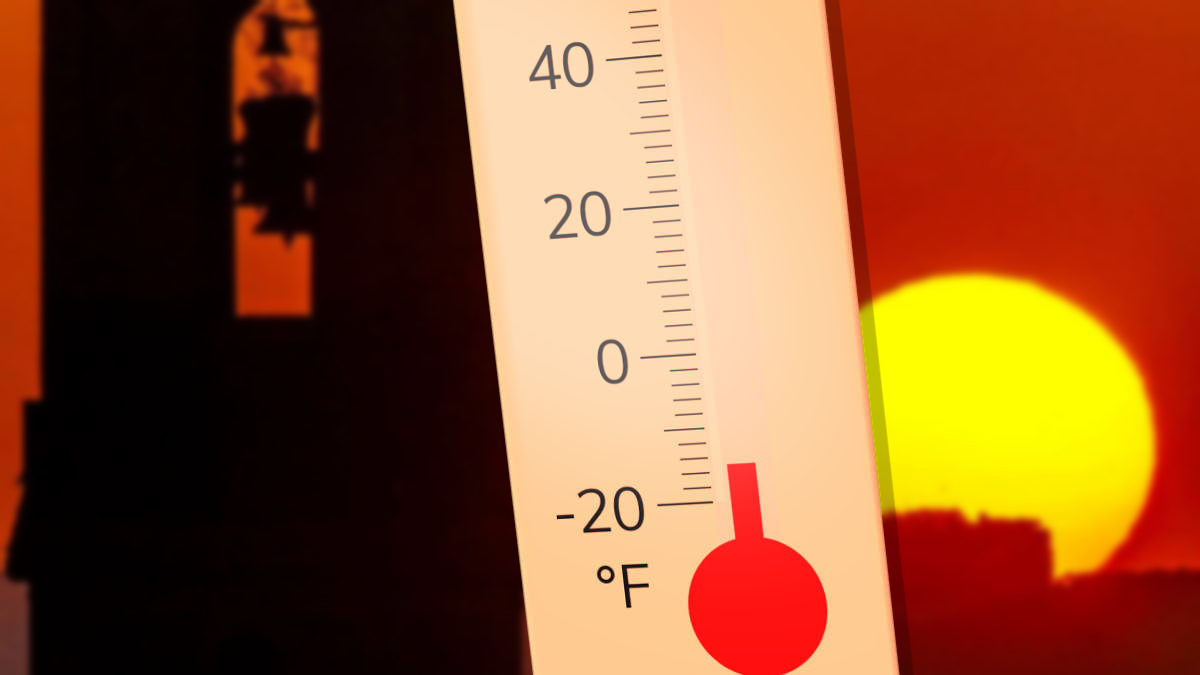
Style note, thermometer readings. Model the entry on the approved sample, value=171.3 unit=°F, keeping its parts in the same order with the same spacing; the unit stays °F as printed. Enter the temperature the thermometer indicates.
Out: value=-15 unit=°F
